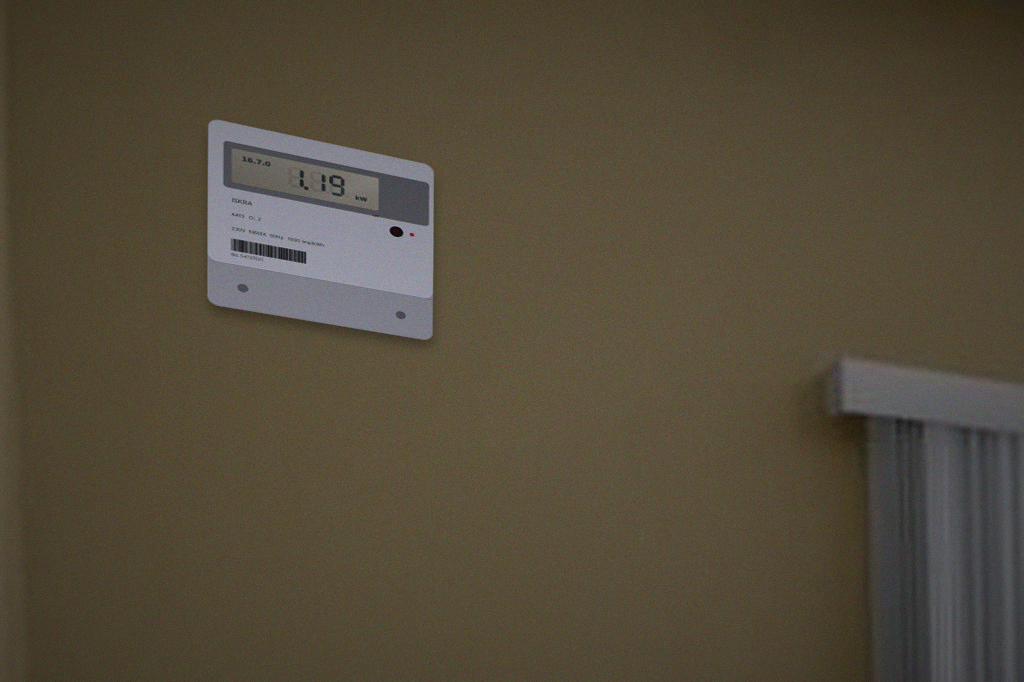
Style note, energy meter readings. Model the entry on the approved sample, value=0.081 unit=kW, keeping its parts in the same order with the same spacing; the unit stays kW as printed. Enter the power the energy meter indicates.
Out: value=1.19 unit=kW
